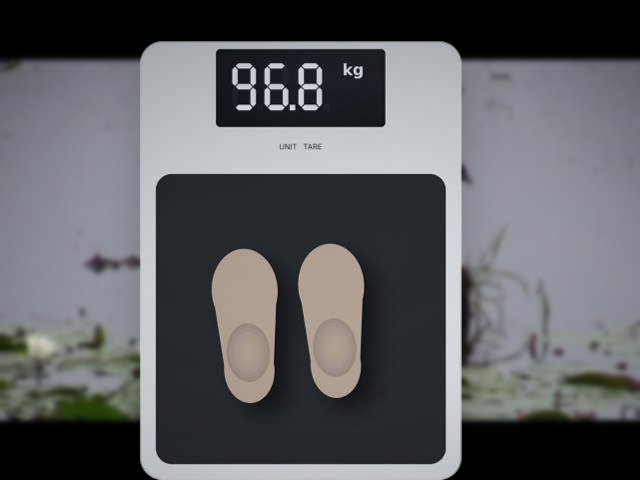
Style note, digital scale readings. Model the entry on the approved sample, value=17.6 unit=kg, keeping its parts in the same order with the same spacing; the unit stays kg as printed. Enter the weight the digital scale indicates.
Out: value=96.8 unit=kg
